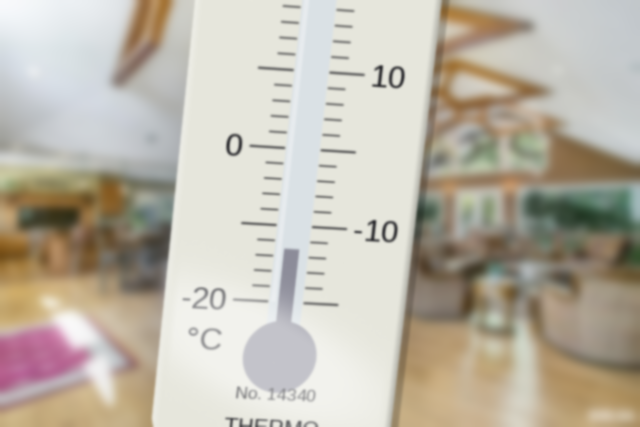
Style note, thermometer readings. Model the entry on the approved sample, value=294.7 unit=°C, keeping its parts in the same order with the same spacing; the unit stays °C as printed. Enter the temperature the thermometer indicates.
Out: value=-13 unit=°C
